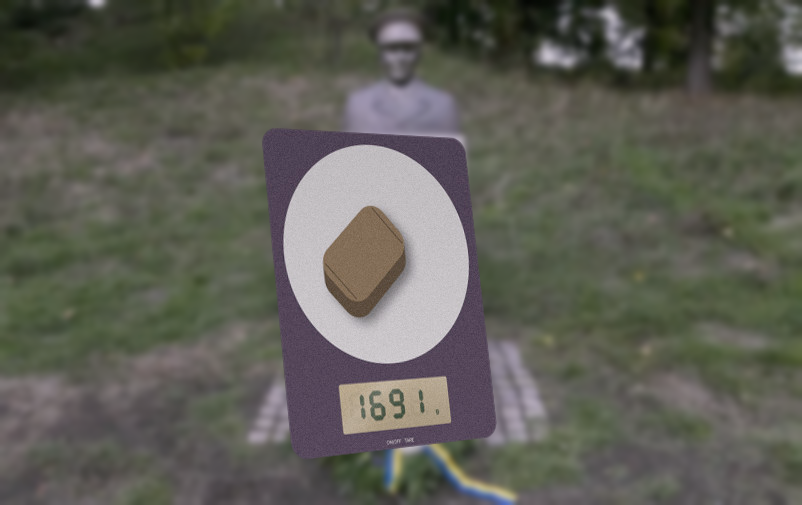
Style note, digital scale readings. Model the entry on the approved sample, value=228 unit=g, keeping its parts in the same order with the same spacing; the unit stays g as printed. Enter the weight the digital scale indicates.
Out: value=1691 unit=g
